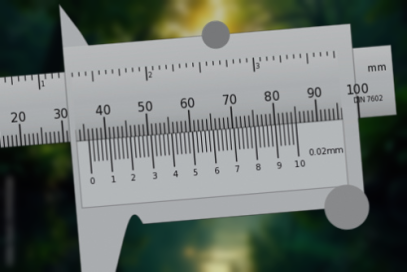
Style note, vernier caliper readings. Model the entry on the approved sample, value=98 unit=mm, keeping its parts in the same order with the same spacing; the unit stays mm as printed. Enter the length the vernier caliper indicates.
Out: value=36.0 unit=mm
